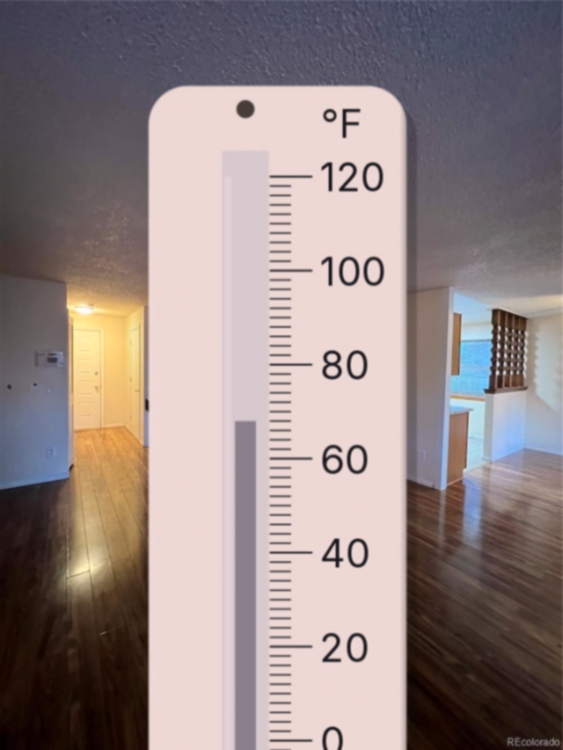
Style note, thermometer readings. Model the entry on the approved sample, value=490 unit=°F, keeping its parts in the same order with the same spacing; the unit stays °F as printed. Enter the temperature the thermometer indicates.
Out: value=68 unit=°F
